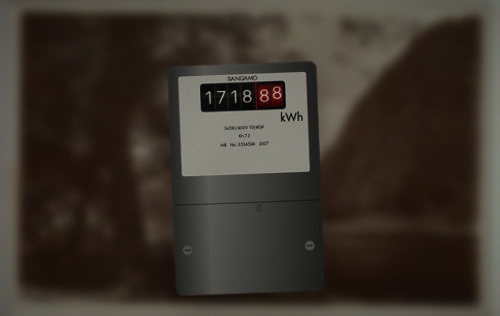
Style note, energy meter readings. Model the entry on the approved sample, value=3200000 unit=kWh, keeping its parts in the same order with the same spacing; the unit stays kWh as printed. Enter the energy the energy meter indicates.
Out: value=1718.88 unit=kWh
